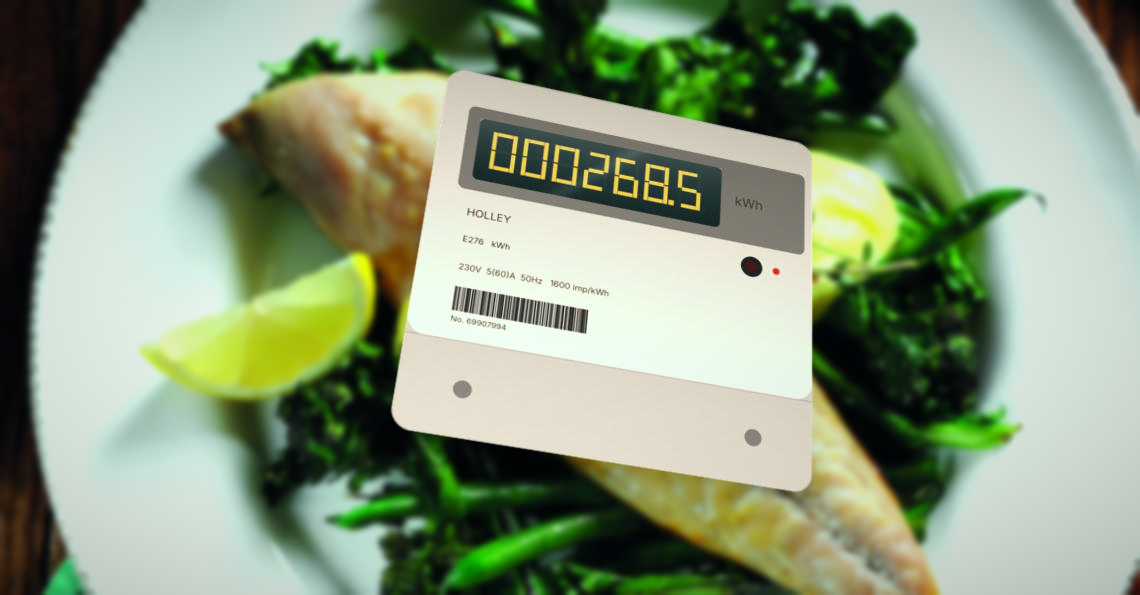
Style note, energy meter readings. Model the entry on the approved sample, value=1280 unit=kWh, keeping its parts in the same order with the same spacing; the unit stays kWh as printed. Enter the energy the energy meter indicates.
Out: value=268.5 unit=kWh
